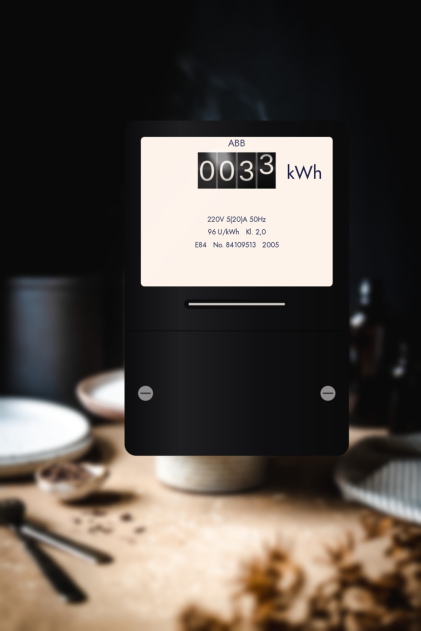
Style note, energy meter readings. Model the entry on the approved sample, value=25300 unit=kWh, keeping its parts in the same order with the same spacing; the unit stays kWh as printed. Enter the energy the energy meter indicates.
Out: value=33 unit=kWh
